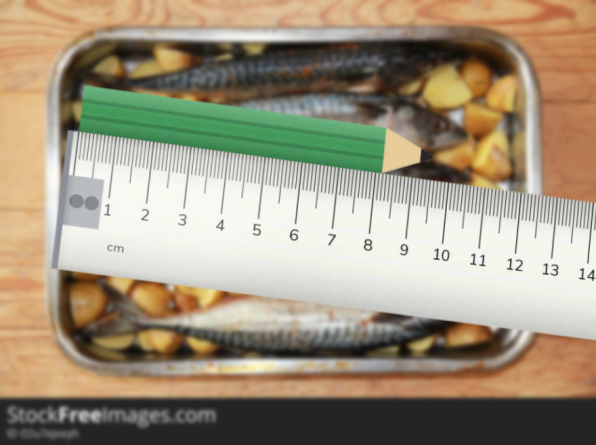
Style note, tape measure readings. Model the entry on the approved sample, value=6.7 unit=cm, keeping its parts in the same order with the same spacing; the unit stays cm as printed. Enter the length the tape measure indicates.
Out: value=9.5 unit=cm
